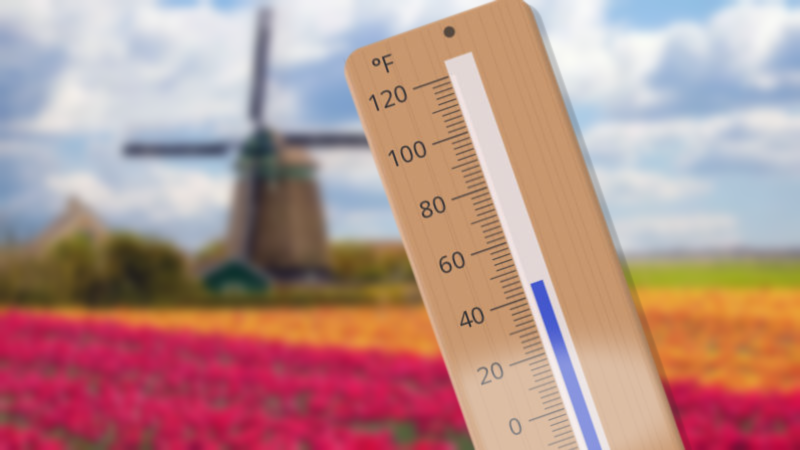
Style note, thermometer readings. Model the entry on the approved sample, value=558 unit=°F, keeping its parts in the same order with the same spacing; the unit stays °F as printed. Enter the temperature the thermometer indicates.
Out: value=44 unit=°F
